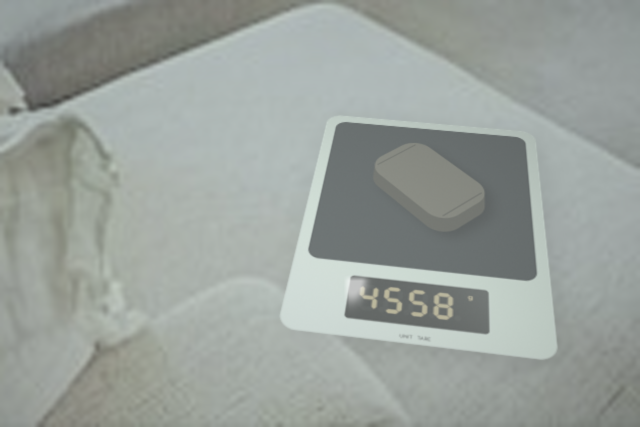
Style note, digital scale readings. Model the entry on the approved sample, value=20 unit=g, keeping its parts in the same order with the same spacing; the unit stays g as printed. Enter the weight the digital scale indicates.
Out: value=4558 unit=g
